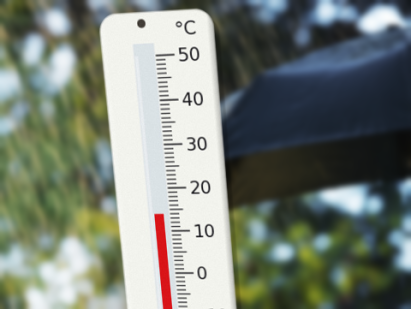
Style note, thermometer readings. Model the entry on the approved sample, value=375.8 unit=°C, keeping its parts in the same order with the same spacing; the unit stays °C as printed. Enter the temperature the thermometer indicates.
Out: value=14 unit=°C
